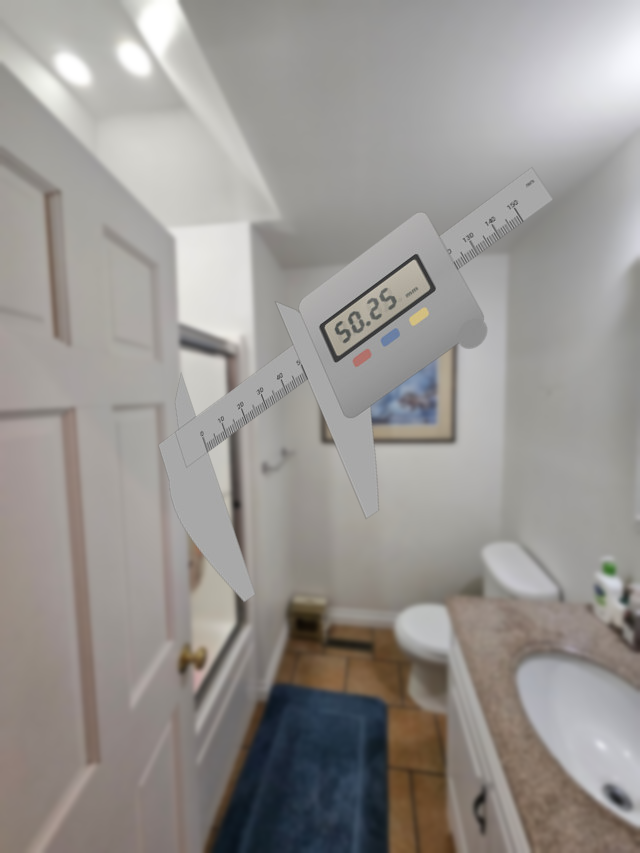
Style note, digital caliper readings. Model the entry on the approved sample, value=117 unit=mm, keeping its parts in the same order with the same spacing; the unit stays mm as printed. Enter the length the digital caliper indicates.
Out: value=50.25 unit=mm
